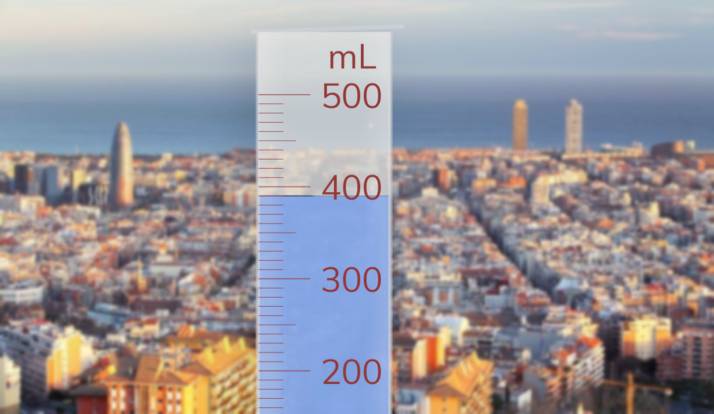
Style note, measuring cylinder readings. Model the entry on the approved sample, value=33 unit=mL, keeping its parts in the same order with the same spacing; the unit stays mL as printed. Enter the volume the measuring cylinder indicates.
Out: value=390 unit=mL
